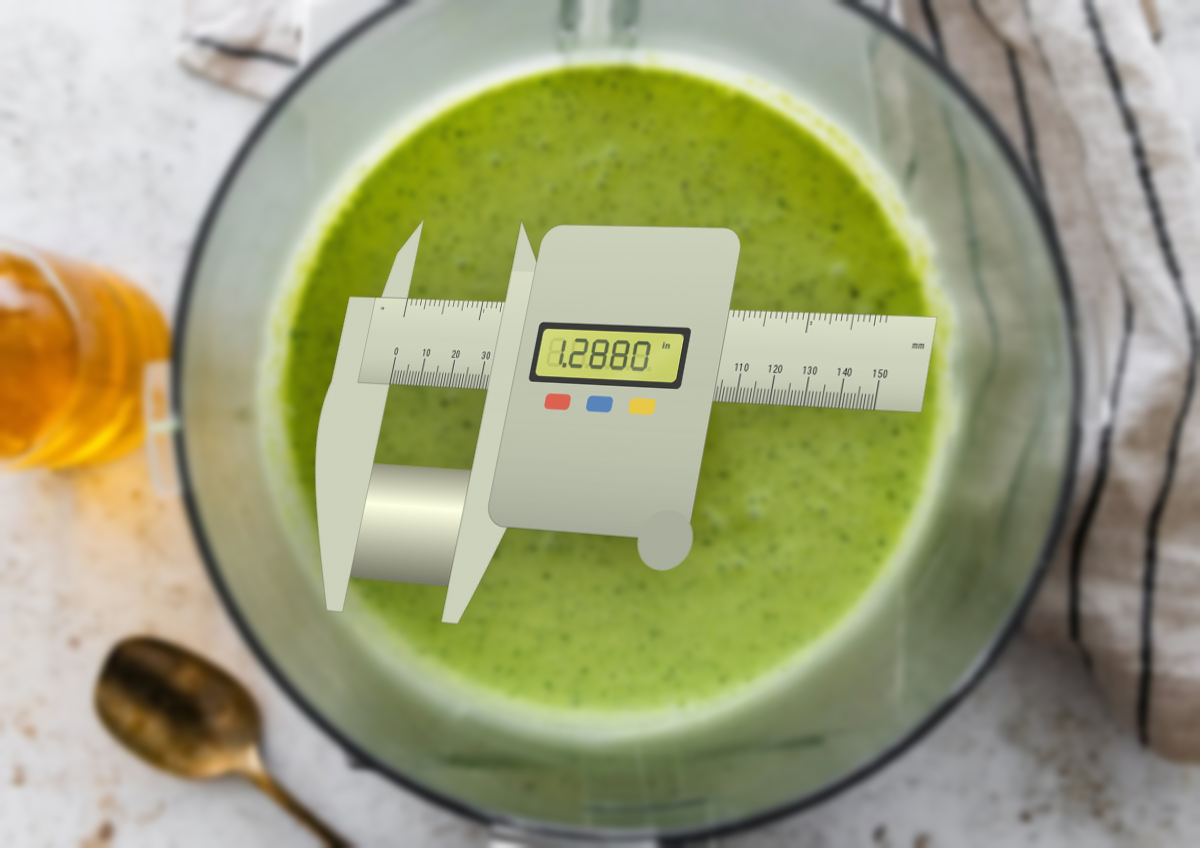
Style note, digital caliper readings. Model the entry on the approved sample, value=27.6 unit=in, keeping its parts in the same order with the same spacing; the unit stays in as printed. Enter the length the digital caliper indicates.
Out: value=1.2880 unit=in
